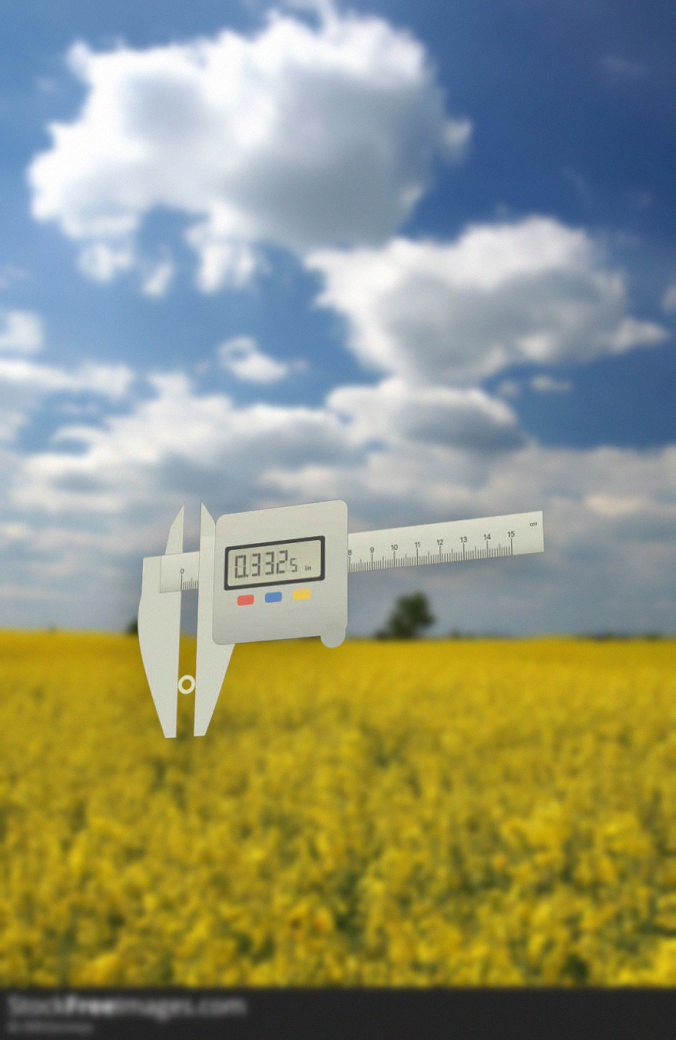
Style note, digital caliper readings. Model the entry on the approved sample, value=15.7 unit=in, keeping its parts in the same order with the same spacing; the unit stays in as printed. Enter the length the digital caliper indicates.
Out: value=0.3325 unit=in
